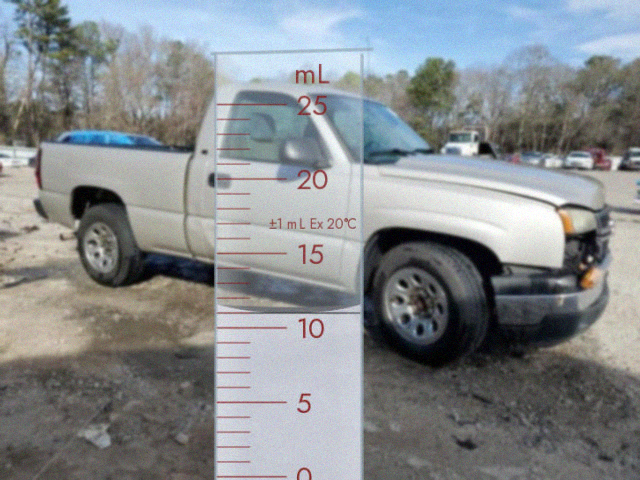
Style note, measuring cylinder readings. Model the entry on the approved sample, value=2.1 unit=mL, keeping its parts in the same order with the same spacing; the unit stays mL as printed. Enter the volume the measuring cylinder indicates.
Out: value=11 unit=mL
